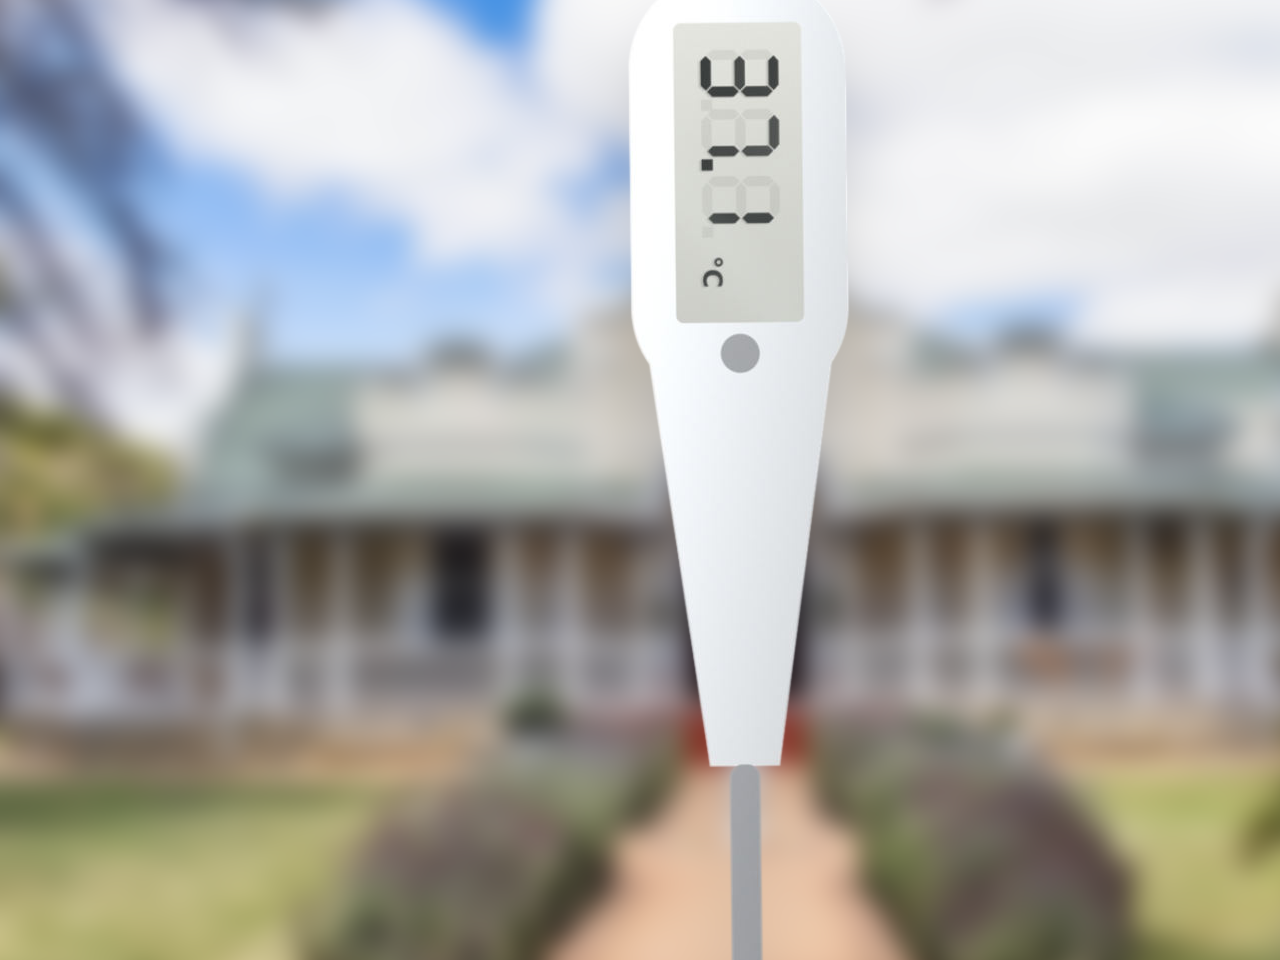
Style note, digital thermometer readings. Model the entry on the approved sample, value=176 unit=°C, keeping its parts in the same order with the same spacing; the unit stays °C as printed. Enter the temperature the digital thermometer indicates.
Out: value=37.1 unit=°C
